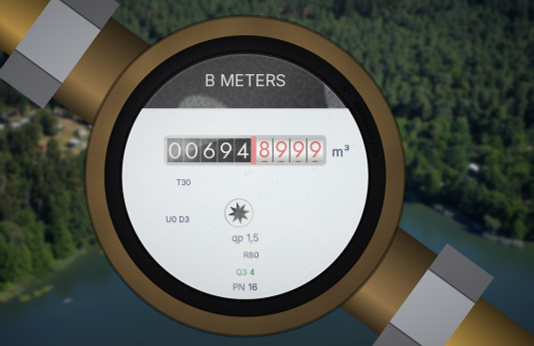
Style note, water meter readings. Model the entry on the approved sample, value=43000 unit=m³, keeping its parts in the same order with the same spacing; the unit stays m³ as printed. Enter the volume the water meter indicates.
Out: value=694.8999 unit=m³
